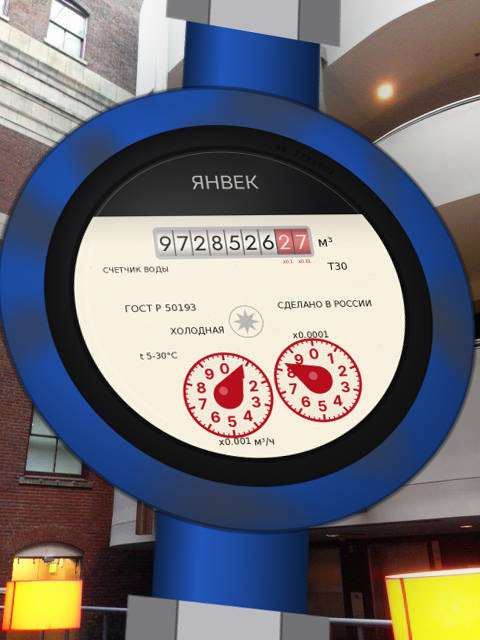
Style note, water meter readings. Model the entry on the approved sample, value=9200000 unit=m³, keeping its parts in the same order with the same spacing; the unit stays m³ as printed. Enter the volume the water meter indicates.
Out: value=9728526.2708 unit=m³
